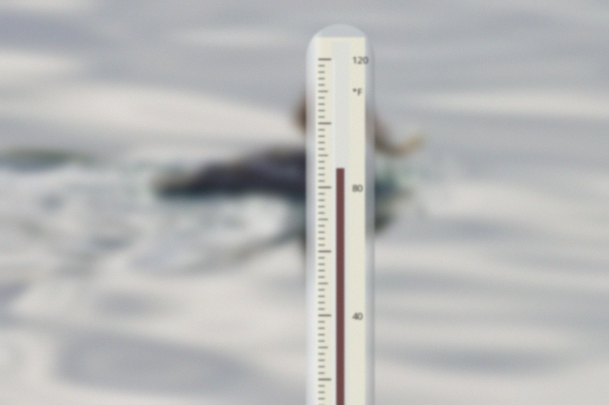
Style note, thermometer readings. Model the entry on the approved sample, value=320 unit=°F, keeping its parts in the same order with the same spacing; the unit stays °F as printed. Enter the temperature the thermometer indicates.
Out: value=86 unit=°F
